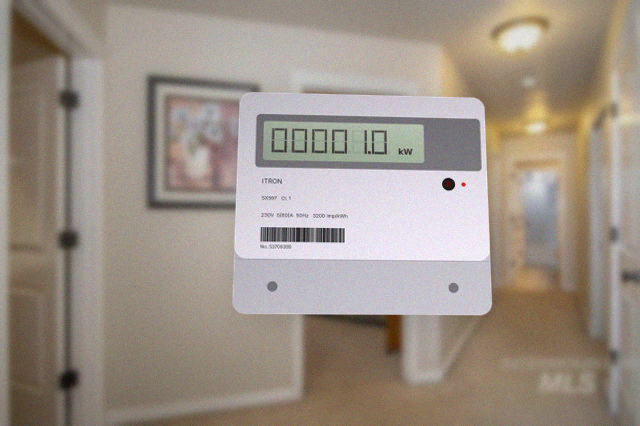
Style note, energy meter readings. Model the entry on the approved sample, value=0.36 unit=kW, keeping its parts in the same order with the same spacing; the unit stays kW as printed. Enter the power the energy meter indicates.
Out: value=1.0 unit=kW
